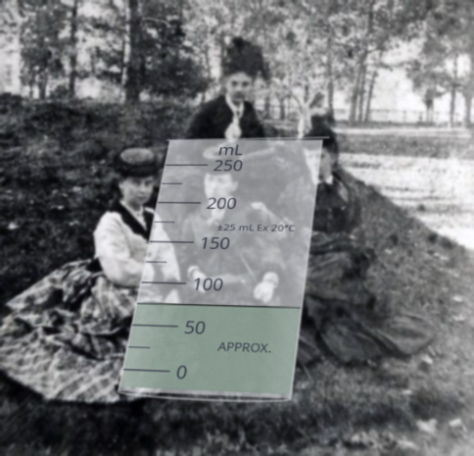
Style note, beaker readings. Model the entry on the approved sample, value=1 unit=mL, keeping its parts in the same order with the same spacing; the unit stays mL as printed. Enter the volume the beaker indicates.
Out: value=75 unit=mL
